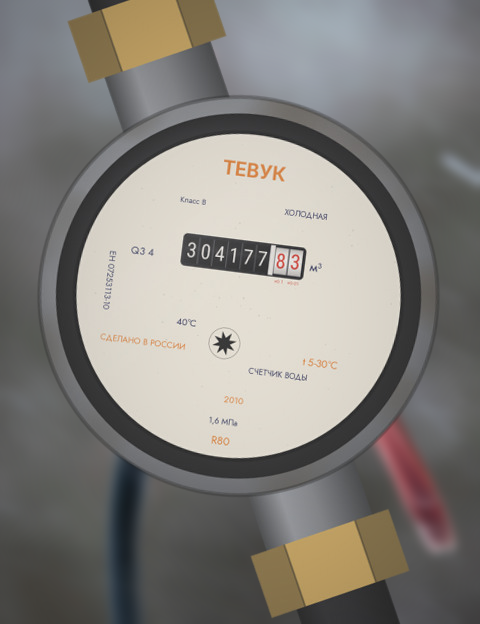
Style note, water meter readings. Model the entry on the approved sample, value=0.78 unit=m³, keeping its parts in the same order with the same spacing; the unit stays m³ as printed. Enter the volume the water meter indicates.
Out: value=304177.83 unit=m³
